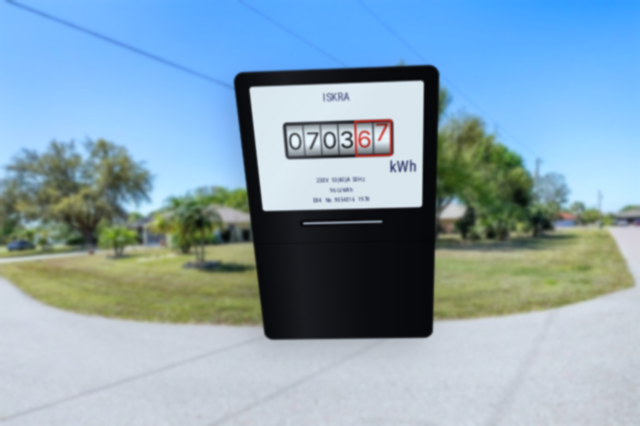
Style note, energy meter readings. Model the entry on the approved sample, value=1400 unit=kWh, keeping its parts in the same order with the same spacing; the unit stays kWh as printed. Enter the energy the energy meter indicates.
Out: value=703.67 unit=kWh
